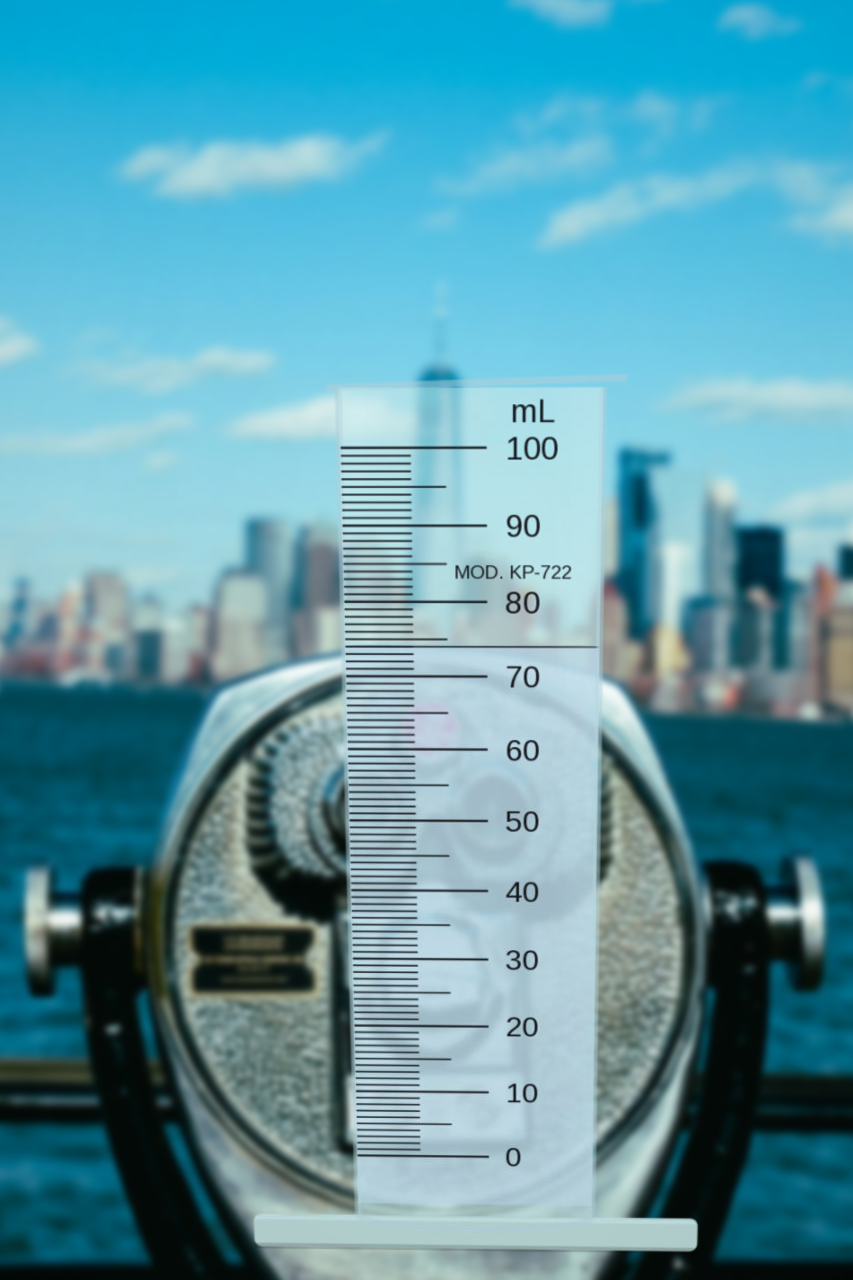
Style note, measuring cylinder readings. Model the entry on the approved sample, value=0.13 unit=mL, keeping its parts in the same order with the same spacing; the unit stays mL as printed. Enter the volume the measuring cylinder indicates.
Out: value=74 unit=mL
